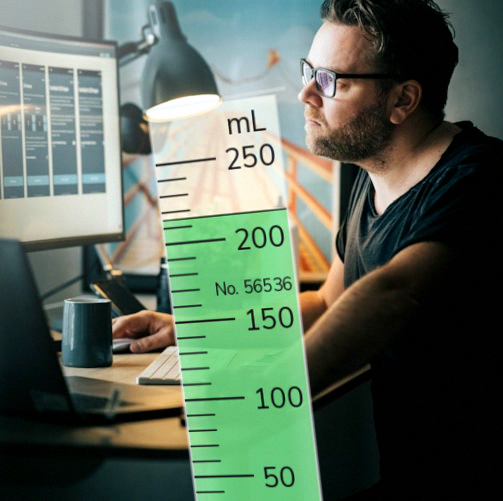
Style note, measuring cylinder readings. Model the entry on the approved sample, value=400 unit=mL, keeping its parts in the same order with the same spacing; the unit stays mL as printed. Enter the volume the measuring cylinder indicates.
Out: value=215 unit=mL
